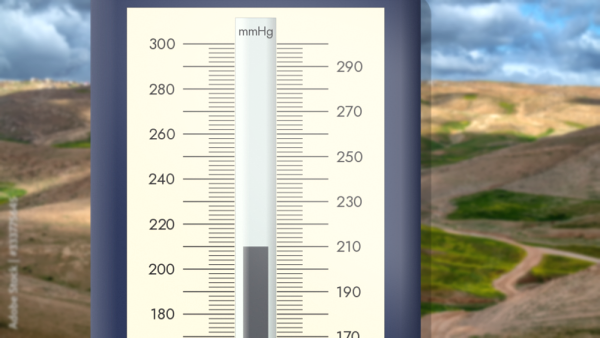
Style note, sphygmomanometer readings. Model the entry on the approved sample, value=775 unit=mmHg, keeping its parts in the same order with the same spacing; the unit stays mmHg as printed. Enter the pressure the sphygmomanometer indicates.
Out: value=210 unit=mmHg
